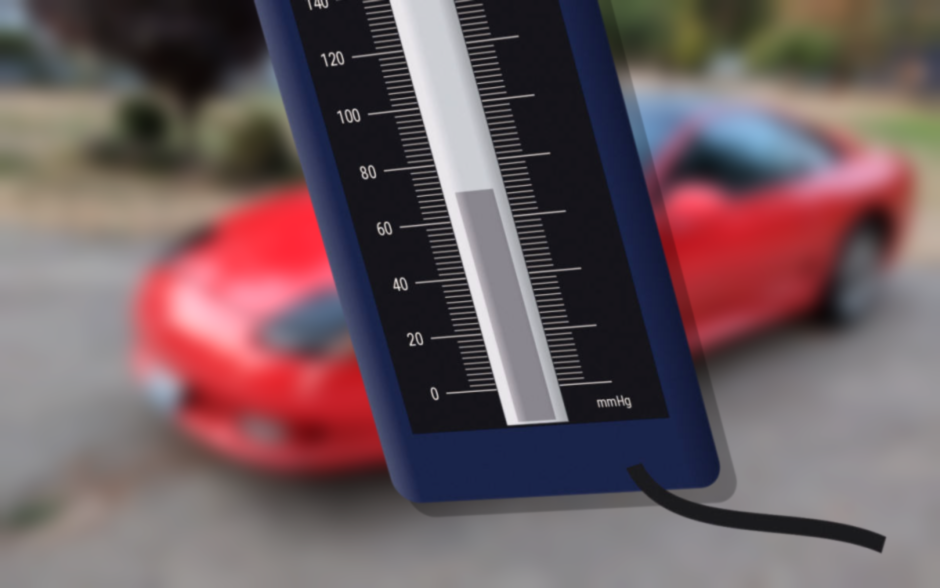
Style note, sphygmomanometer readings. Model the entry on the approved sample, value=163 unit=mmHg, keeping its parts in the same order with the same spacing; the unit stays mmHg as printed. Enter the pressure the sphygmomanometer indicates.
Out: value=70 unit=mmHg
